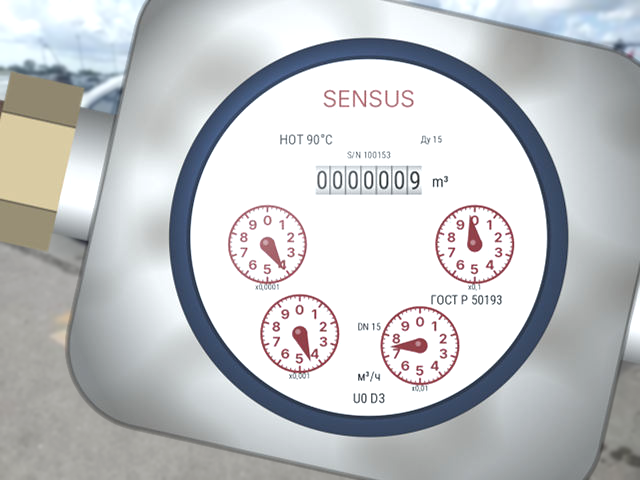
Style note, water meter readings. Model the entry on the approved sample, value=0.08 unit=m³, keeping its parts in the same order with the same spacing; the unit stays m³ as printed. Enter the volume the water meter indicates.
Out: value=8.9744 unit=m³
